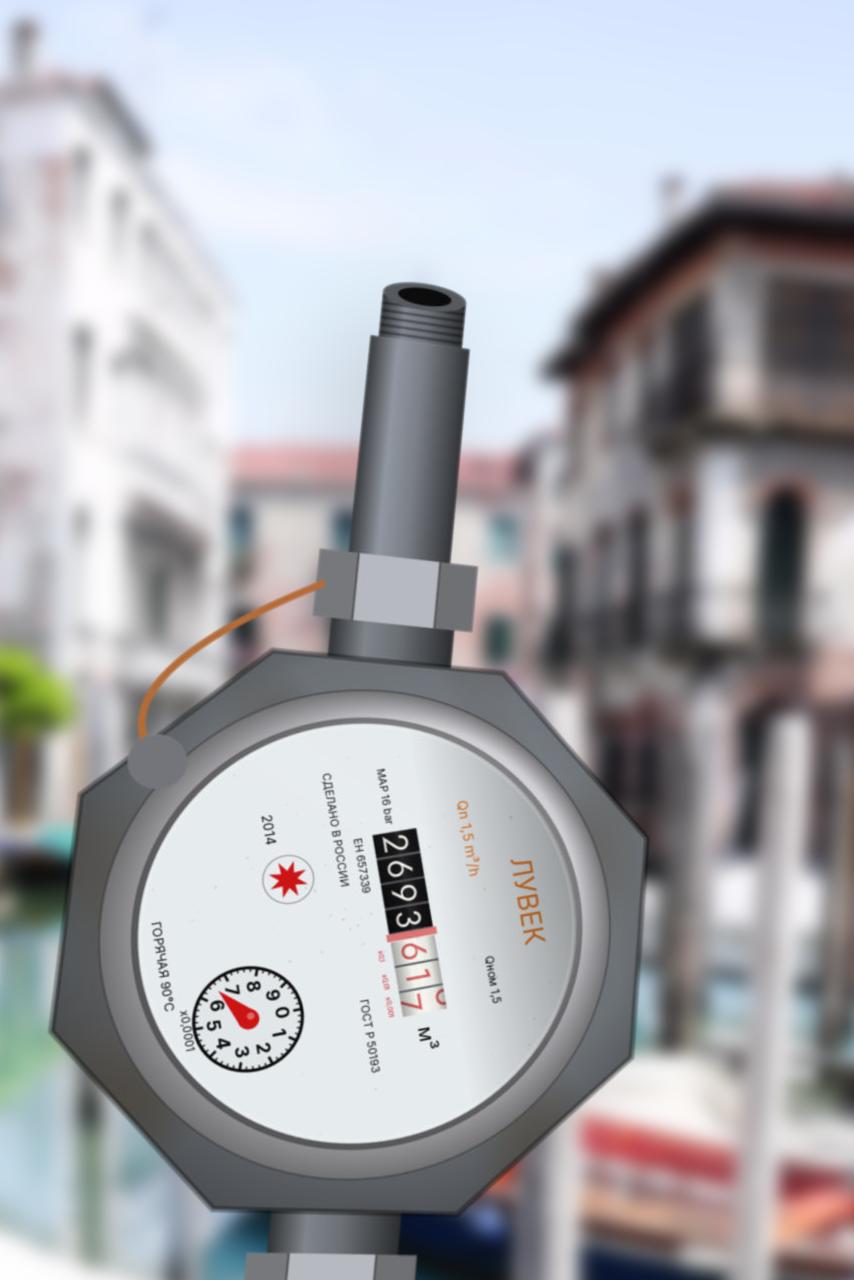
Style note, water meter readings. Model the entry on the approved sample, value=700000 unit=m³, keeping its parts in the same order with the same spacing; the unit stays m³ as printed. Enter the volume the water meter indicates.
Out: value=2693.6166 unit=m³
